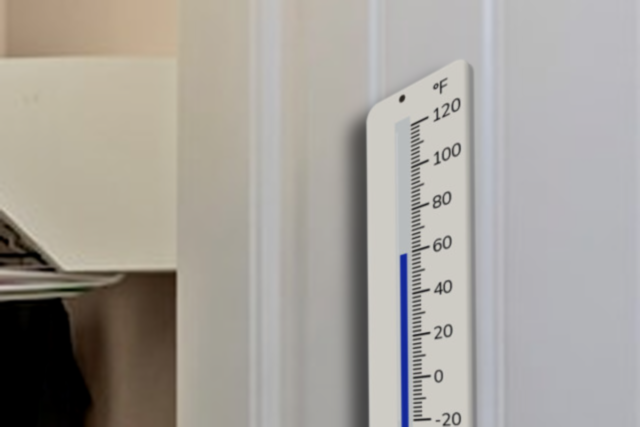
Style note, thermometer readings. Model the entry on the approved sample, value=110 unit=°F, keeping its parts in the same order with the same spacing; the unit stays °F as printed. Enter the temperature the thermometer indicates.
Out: value=60 unit=°F
